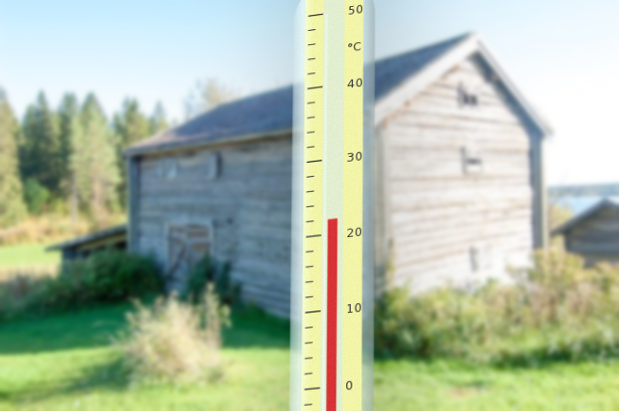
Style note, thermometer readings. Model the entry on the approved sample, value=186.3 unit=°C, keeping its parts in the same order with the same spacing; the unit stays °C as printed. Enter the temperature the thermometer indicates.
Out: value=22 unit=°C
